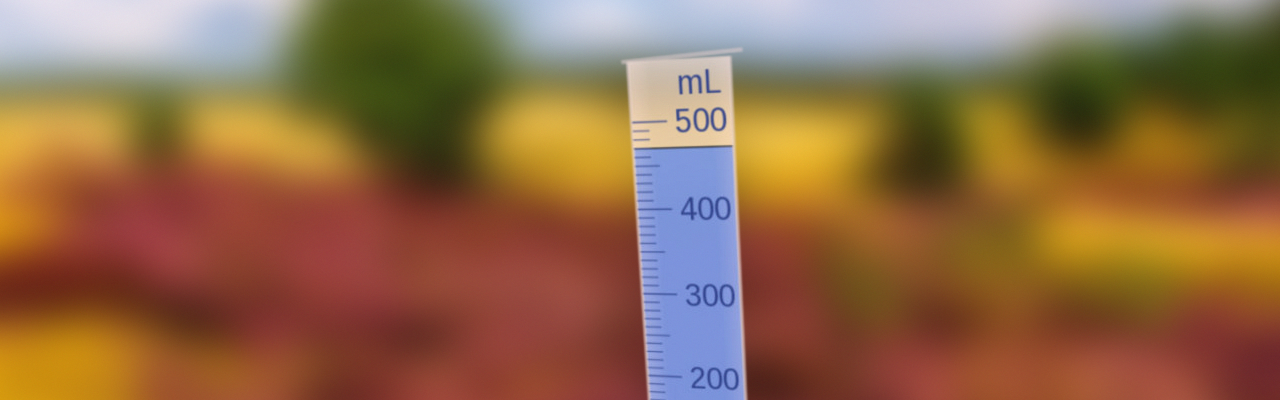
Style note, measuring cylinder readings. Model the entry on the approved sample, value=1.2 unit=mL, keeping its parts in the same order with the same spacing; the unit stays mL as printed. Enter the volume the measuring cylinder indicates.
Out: value=470 unit=mL
